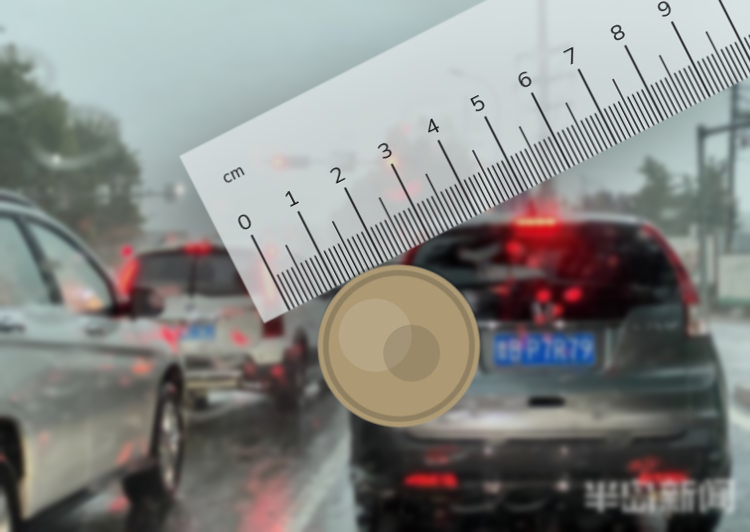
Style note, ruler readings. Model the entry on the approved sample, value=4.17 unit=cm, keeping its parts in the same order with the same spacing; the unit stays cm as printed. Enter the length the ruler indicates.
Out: value=3.1 unit=cm
